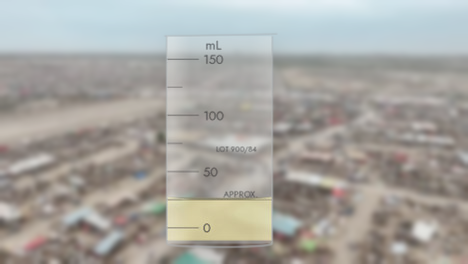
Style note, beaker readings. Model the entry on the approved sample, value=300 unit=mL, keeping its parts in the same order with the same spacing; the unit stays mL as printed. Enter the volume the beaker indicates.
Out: value=25 unit=mL
